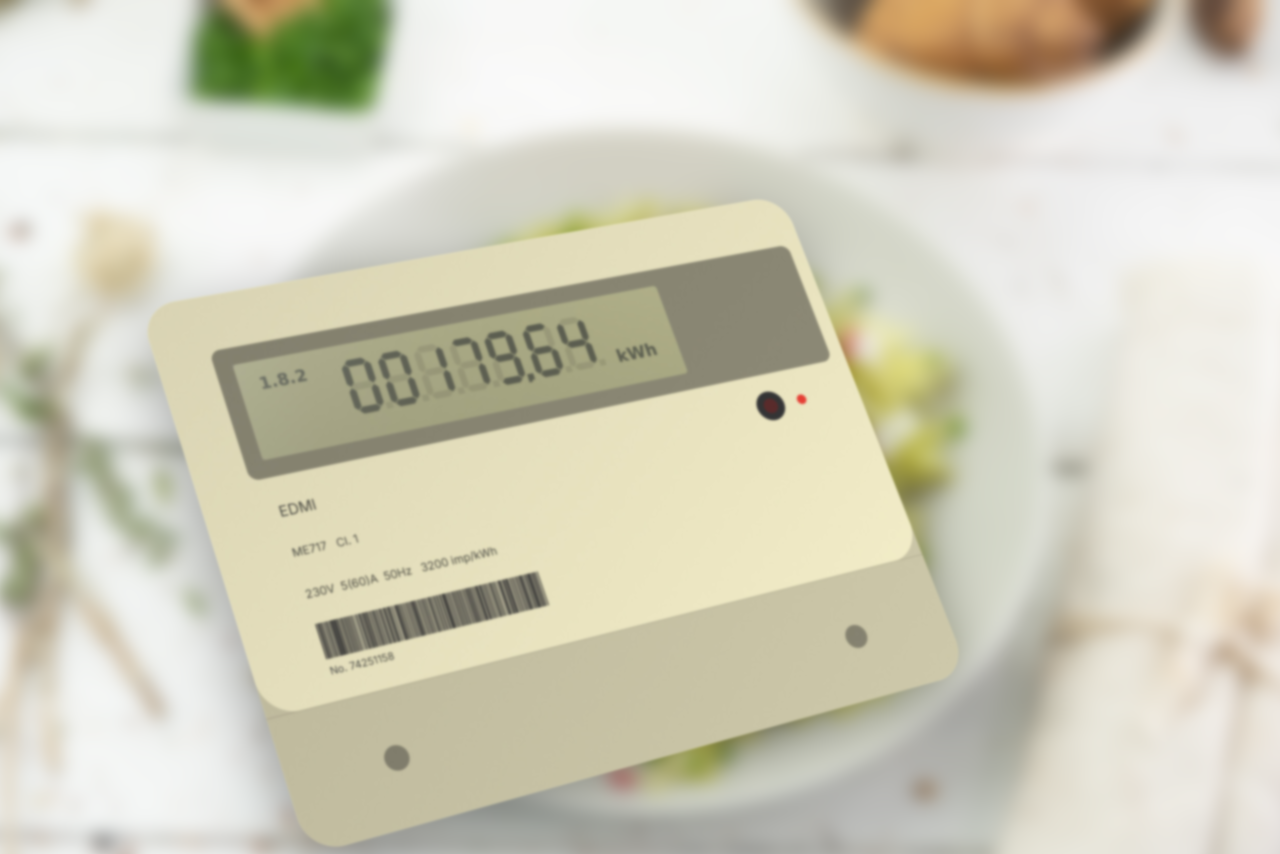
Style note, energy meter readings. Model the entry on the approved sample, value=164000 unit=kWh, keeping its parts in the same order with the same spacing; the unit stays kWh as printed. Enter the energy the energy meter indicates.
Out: value=179.64 unit=kWh
